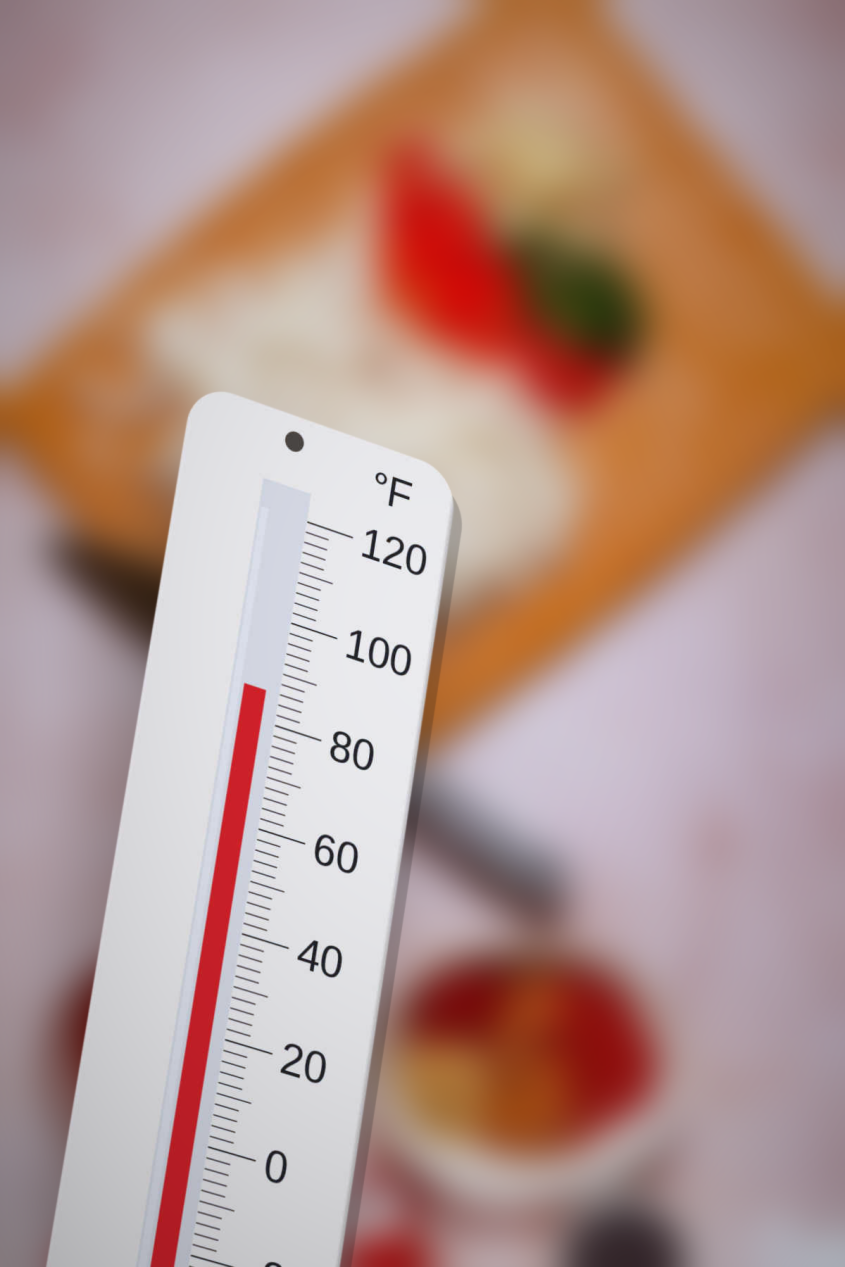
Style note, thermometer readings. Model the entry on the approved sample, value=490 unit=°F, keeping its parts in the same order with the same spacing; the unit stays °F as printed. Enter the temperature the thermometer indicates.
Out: value=86 unit=°F
